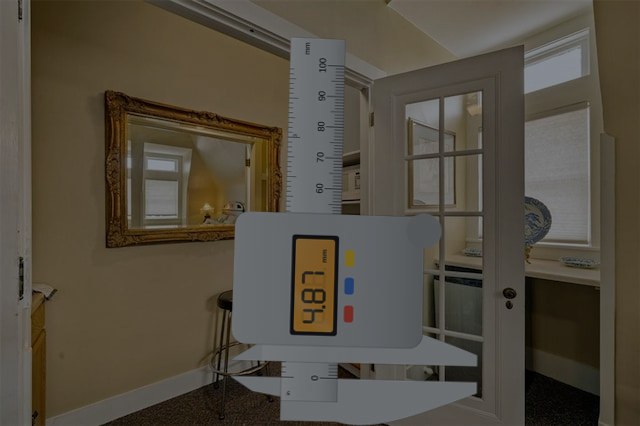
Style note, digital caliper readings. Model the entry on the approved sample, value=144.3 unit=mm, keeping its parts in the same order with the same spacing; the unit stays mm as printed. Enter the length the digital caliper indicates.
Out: value=4.87 unit=mm
